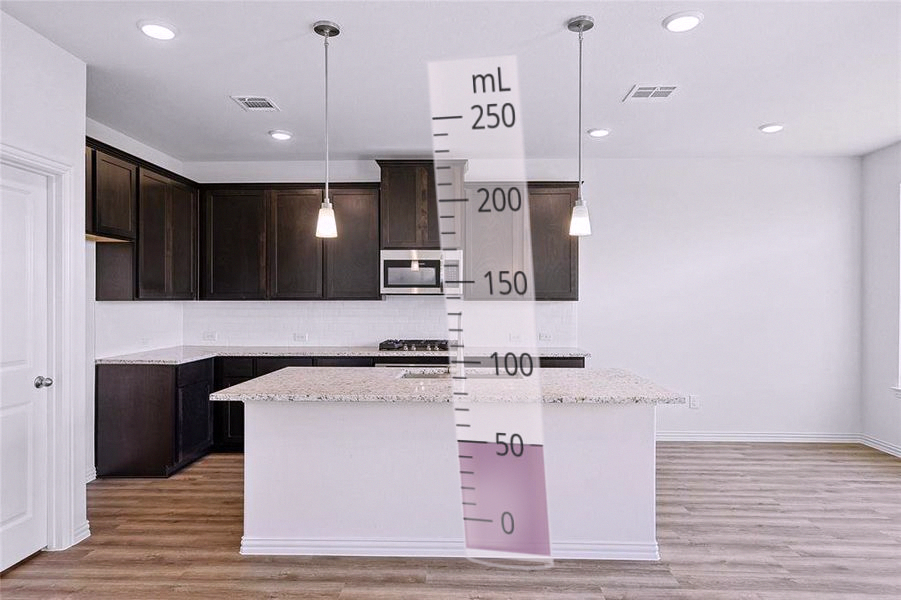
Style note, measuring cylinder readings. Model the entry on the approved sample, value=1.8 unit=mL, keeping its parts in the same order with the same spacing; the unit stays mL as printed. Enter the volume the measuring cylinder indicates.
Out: value=50 unit=mL
